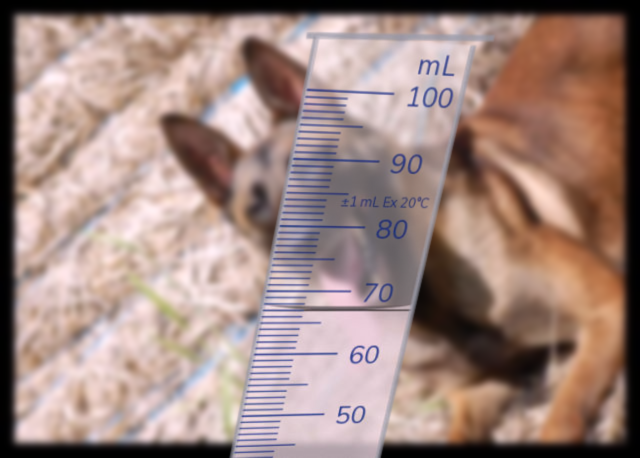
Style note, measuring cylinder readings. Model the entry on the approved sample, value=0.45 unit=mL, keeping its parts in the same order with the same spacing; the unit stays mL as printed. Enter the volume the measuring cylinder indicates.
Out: value=67 unit=mL
